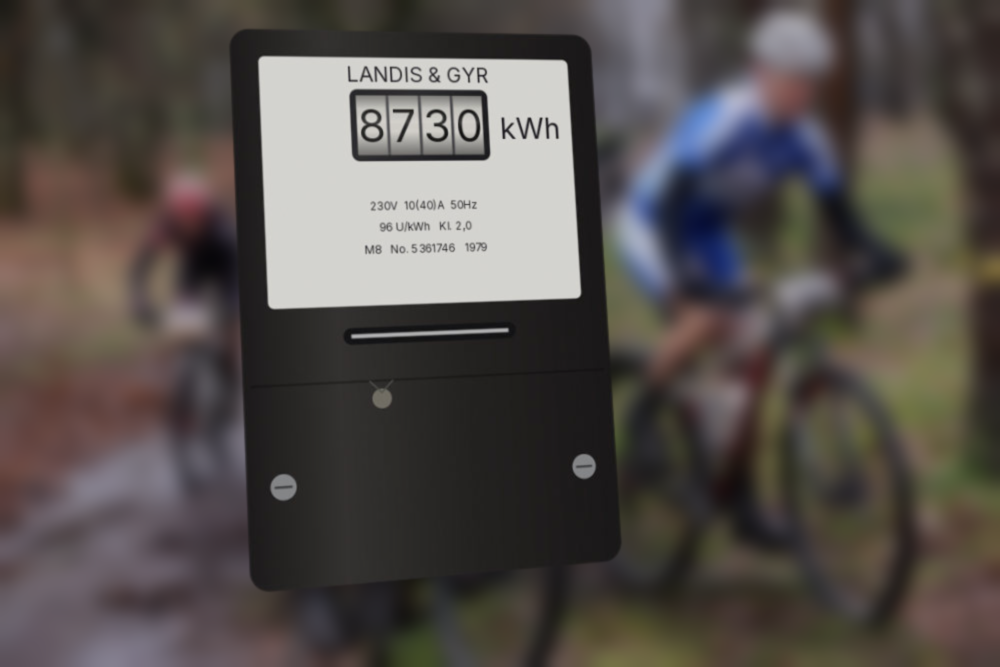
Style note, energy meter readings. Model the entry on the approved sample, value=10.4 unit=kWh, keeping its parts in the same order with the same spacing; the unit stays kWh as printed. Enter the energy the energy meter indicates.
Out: value=8730 unit=kWh
